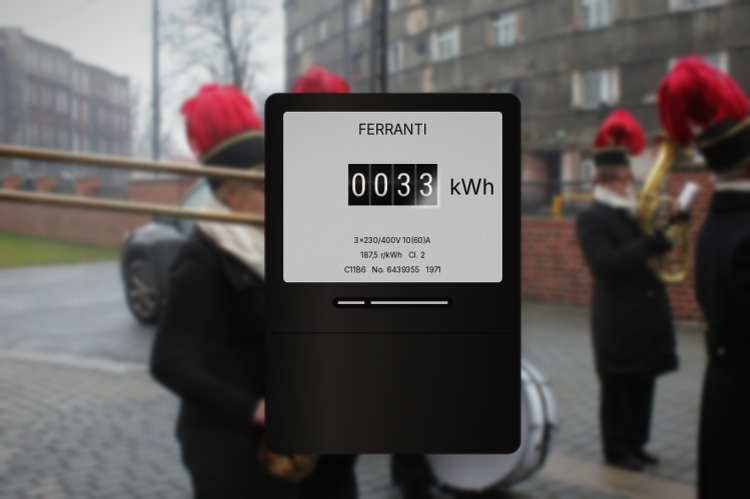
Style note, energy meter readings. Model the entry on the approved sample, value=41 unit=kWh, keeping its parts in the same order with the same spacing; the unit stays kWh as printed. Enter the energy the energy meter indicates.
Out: value=33 unit=kWh
